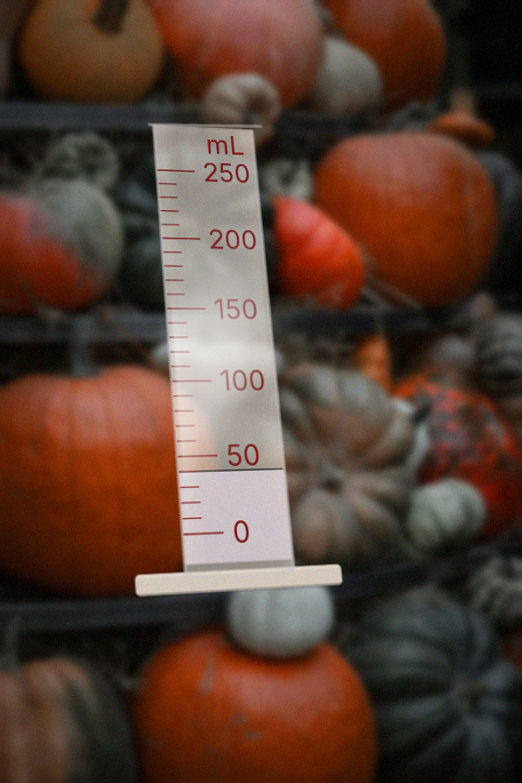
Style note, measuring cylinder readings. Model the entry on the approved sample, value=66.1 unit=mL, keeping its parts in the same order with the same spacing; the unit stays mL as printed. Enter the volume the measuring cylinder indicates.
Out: value=40 unit=mL
